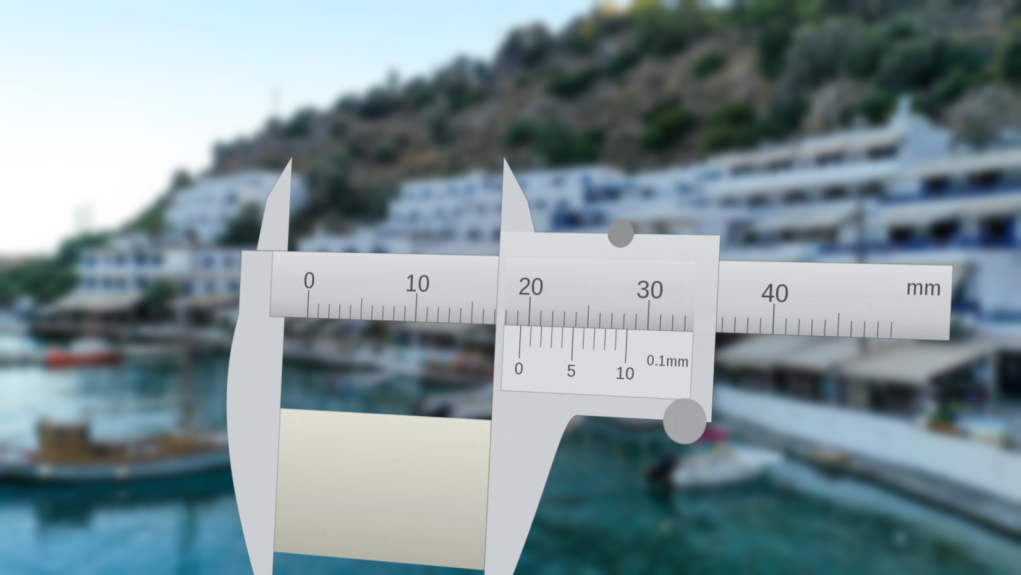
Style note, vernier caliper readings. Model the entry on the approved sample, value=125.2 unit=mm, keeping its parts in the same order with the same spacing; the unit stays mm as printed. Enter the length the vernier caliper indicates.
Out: value=19.3 unit=mm
